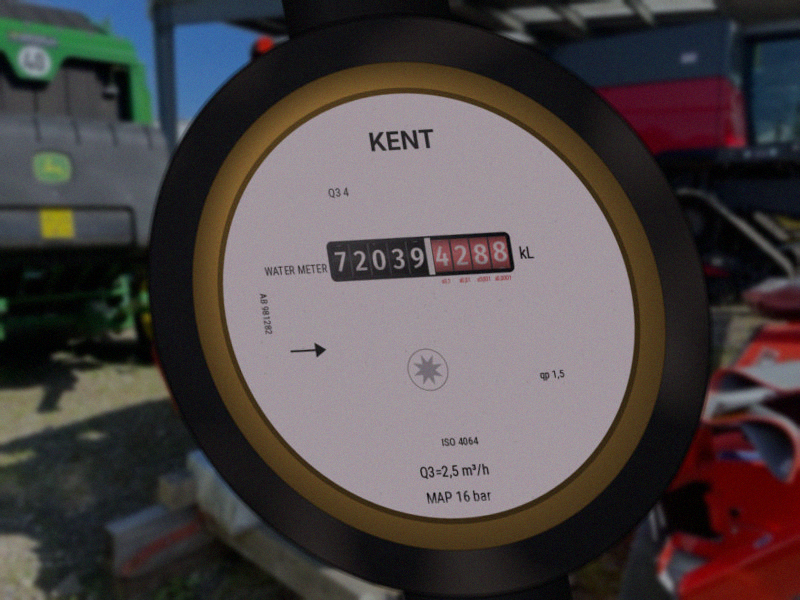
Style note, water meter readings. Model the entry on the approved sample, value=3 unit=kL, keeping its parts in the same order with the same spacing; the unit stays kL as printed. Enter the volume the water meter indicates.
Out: value=72039.4288 unit=kL
